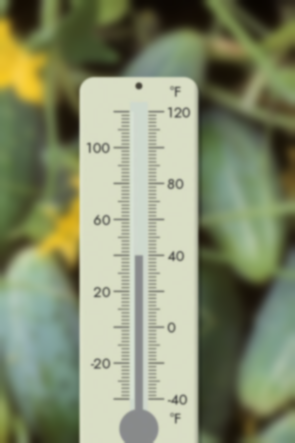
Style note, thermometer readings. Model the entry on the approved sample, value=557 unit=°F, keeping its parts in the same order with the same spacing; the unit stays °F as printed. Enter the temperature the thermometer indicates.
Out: value=40 unit=°F
